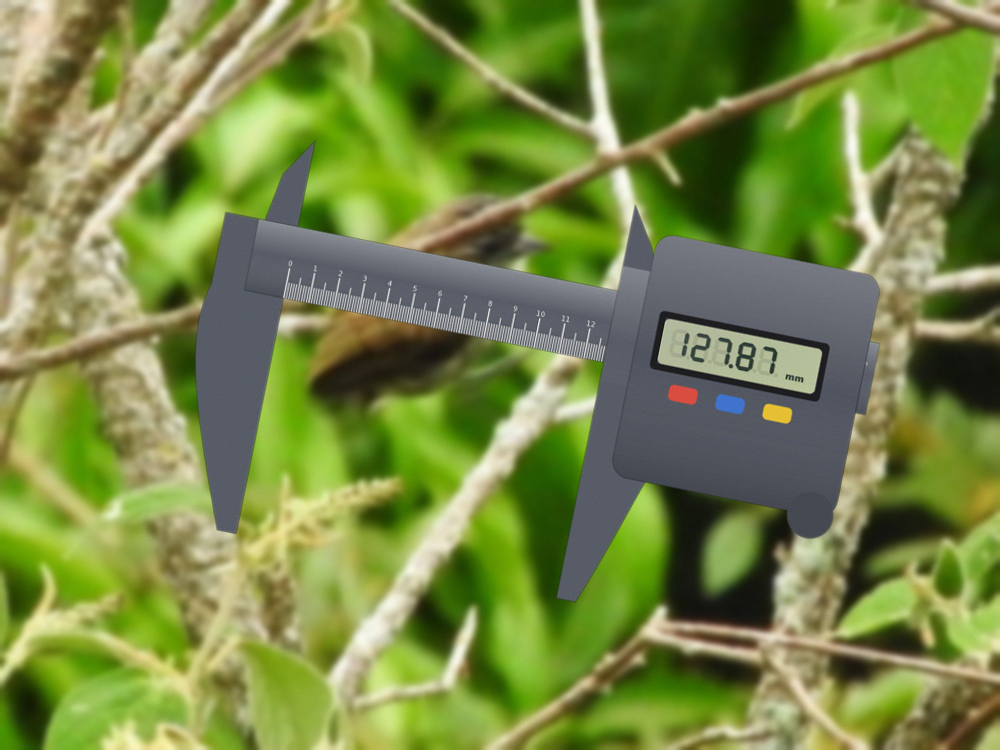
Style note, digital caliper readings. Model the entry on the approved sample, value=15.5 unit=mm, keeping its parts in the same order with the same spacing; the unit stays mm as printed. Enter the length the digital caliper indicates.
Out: value=127.87 unit=mm
